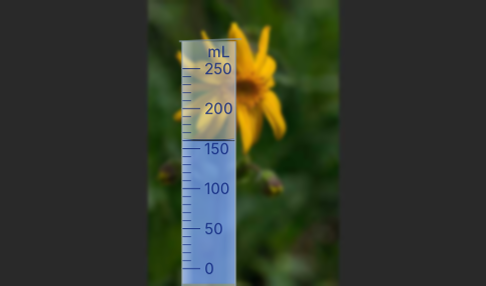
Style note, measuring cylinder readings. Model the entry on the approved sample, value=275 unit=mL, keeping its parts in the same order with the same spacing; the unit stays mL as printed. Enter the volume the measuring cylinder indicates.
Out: value=160 unit=mL
